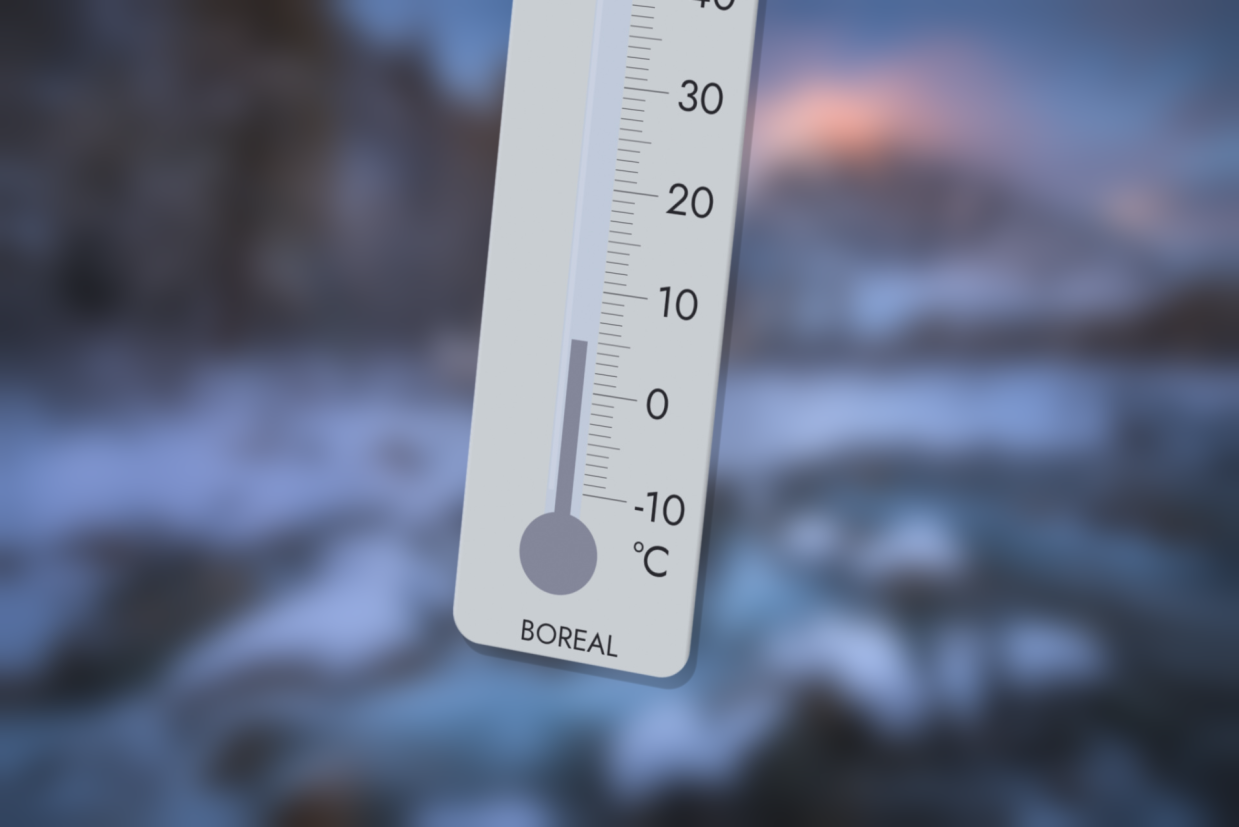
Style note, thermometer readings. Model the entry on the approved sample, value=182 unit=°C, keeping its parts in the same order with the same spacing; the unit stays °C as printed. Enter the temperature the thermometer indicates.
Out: value=5 unit=°C
